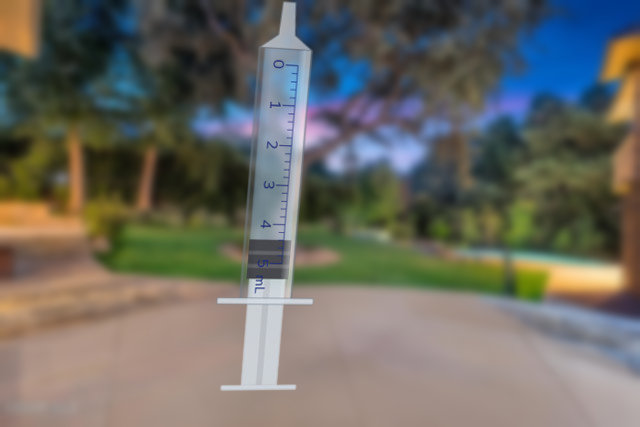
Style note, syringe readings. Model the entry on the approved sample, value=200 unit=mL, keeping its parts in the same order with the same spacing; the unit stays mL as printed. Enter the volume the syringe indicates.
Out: value=4.4 unit=mL
